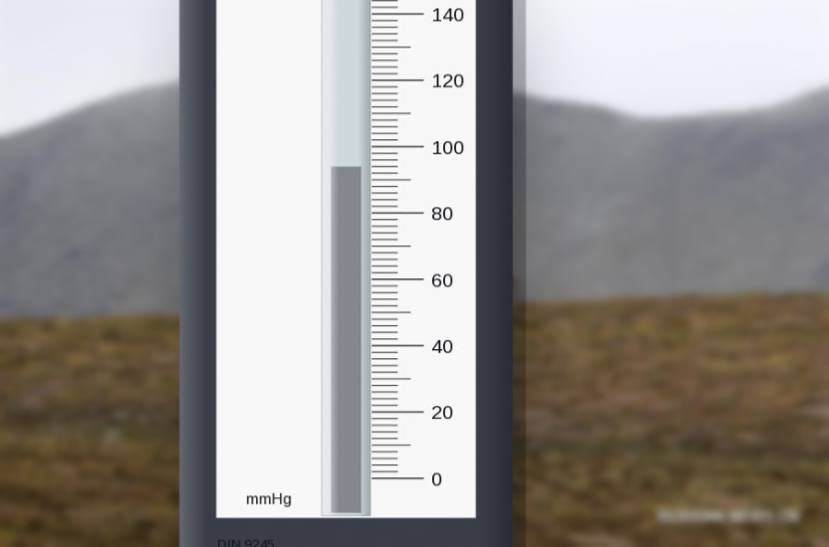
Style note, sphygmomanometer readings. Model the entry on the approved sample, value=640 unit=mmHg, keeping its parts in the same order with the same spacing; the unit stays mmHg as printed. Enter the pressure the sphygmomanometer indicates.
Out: value=94 unit=mmHg
